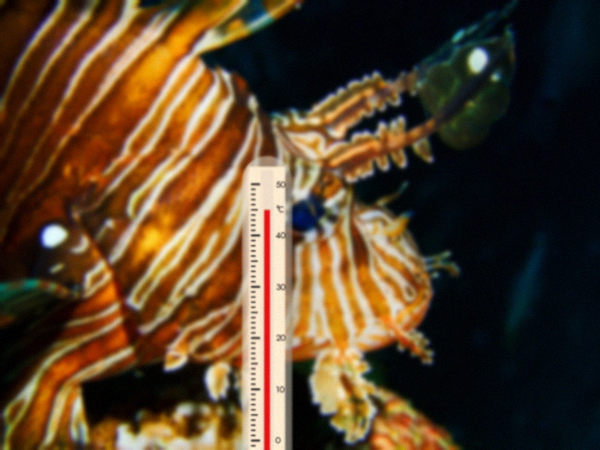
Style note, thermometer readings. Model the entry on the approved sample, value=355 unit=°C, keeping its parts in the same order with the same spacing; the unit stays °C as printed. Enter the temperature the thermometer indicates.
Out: value=45 unit=°C
